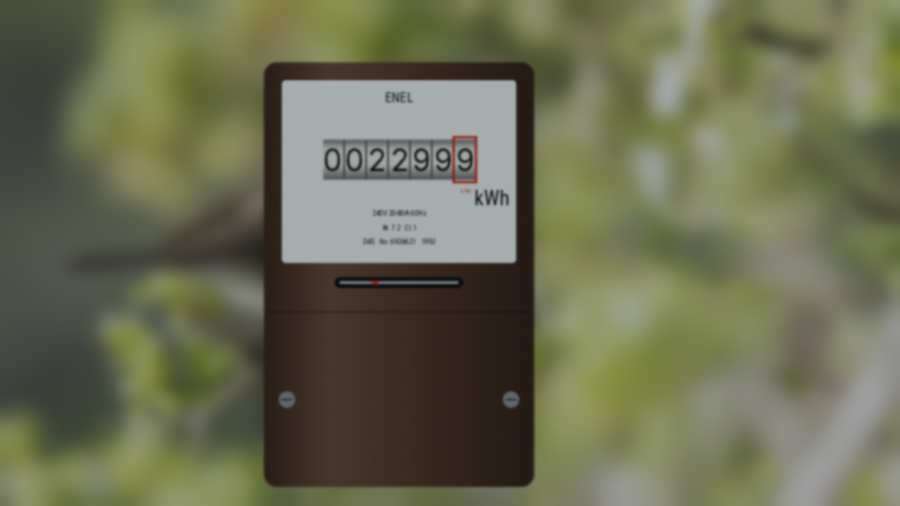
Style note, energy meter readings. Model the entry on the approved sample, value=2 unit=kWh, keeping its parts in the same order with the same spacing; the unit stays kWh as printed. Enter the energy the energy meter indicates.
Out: value=2299.9 unit=kWh
